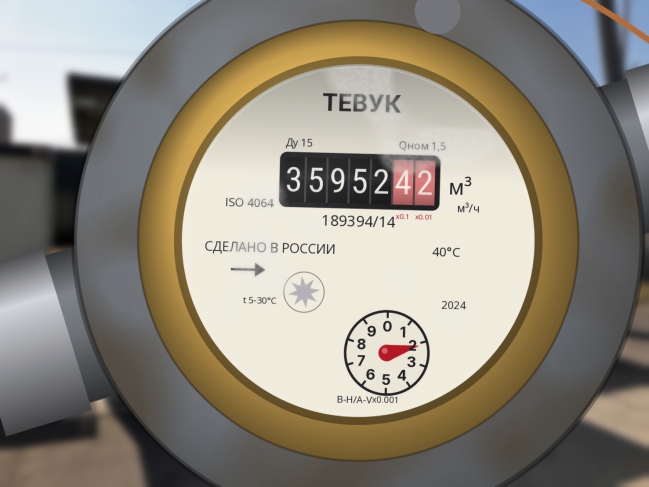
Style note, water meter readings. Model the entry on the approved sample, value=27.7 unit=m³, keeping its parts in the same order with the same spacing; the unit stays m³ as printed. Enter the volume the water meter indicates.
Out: value=35952.422 unit=m³
